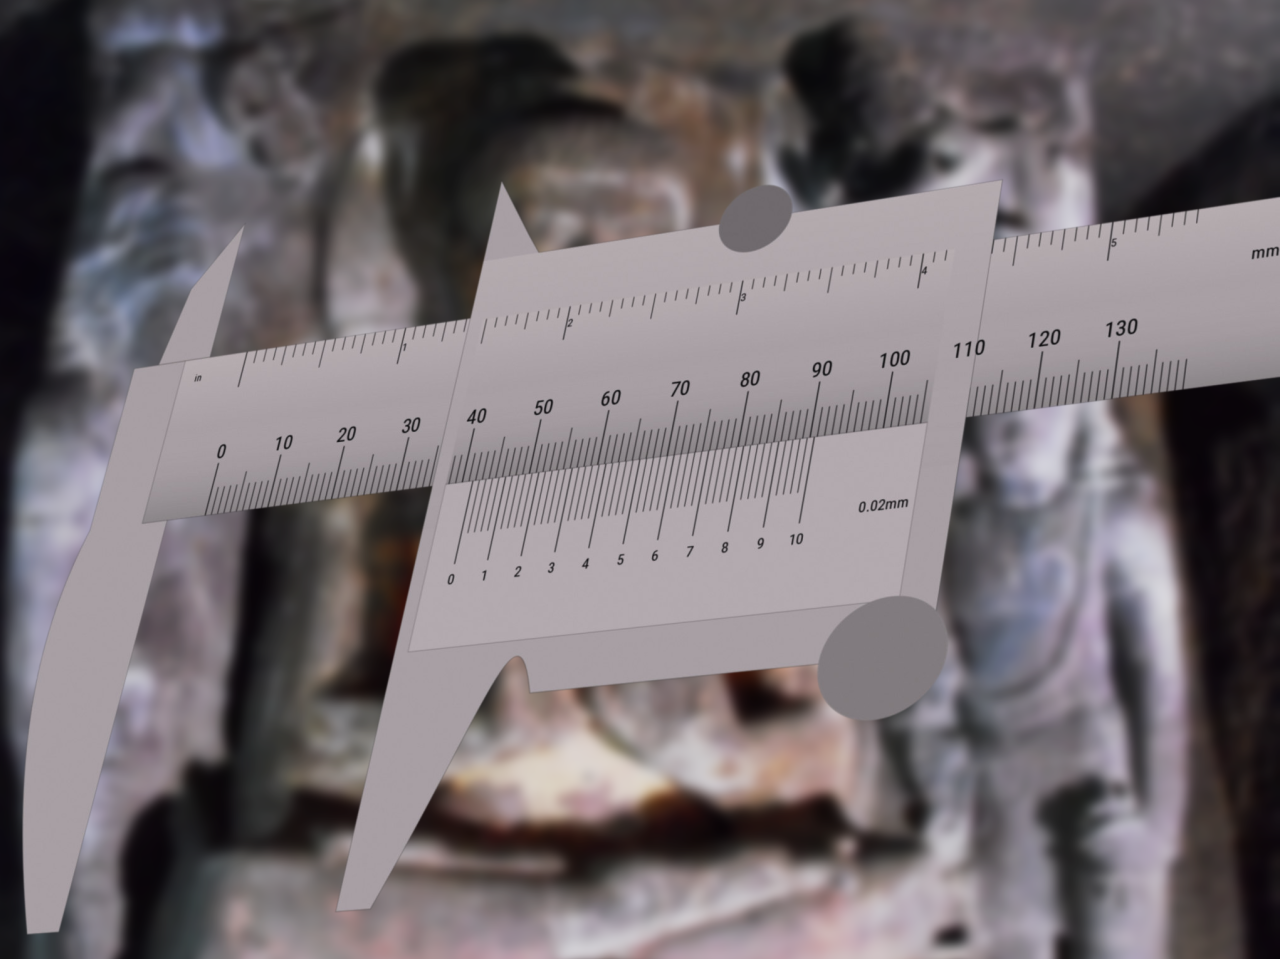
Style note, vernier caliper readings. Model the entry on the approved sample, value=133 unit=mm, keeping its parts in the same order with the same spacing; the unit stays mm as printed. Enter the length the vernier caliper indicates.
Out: value=41.6 unit=mm
